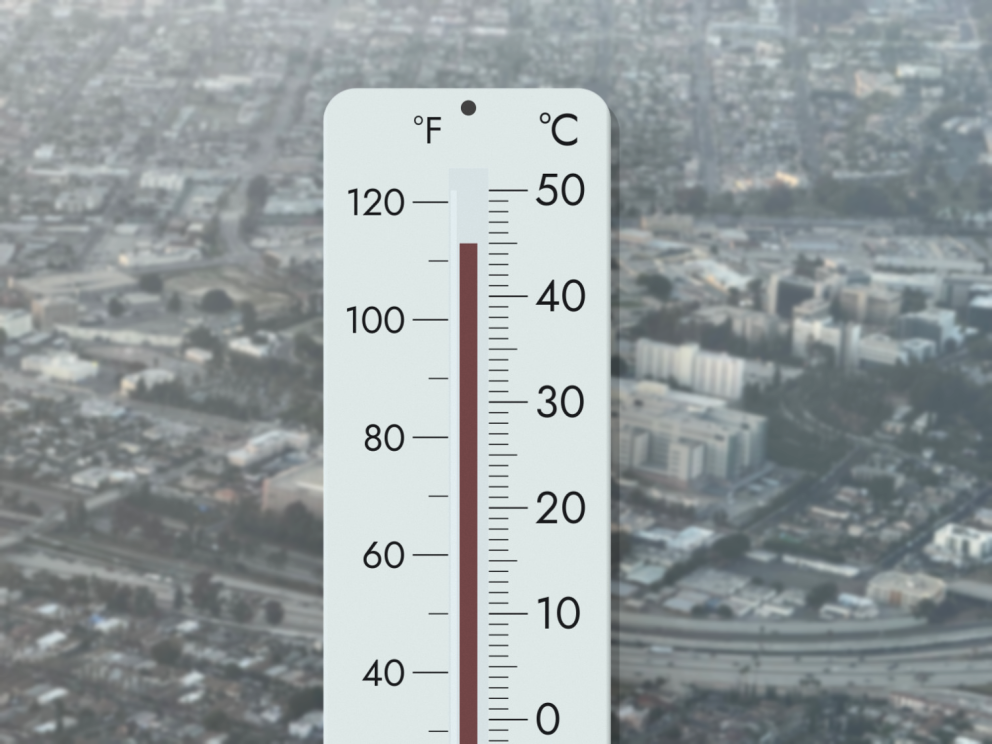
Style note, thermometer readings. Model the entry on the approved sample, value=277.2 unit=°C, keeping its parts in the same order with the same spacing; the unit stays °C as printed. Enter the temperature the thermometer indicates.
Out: value=45 unit=°C
